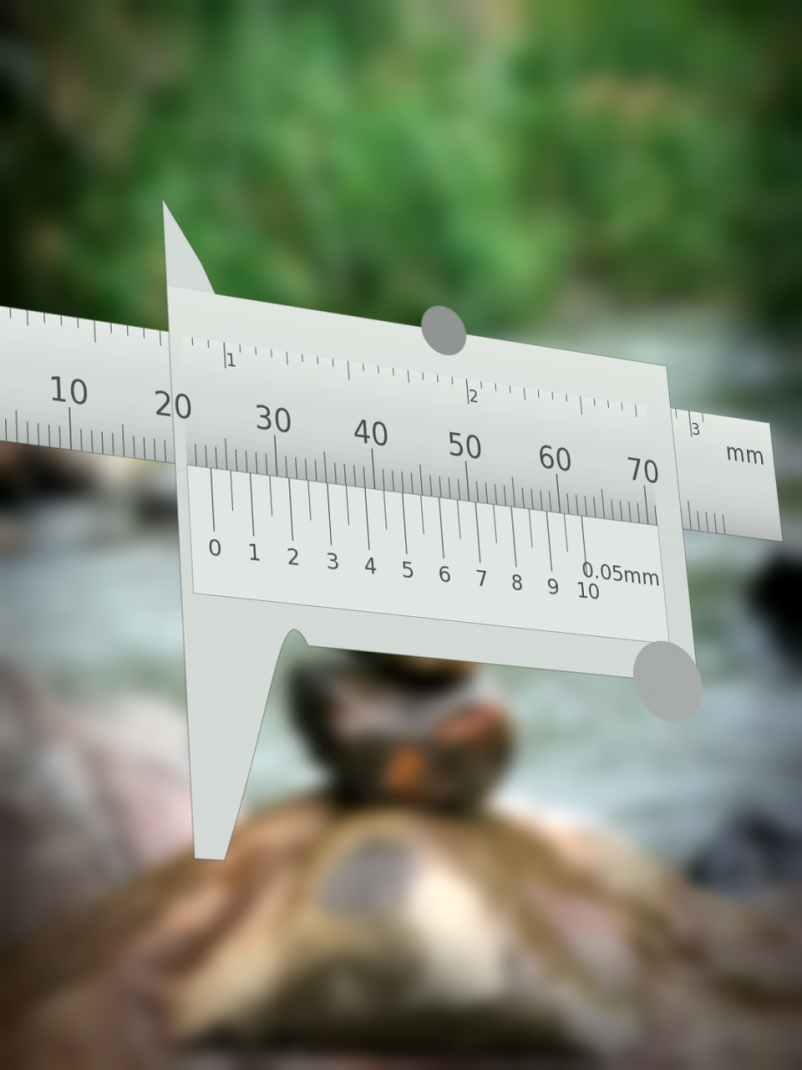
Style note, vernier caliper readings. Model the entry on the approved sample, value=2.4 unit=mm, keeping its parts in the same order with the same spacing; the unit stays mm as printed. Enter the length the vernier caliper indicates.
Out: value=23.4 unit=mm
